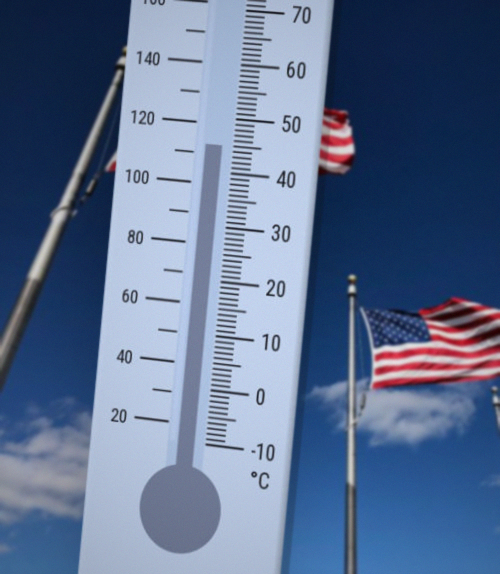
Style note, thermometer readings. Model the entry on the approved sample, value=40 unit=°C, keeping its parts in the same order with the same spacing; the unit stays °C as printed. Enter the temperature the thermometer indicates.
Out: value=45 unit=°C
